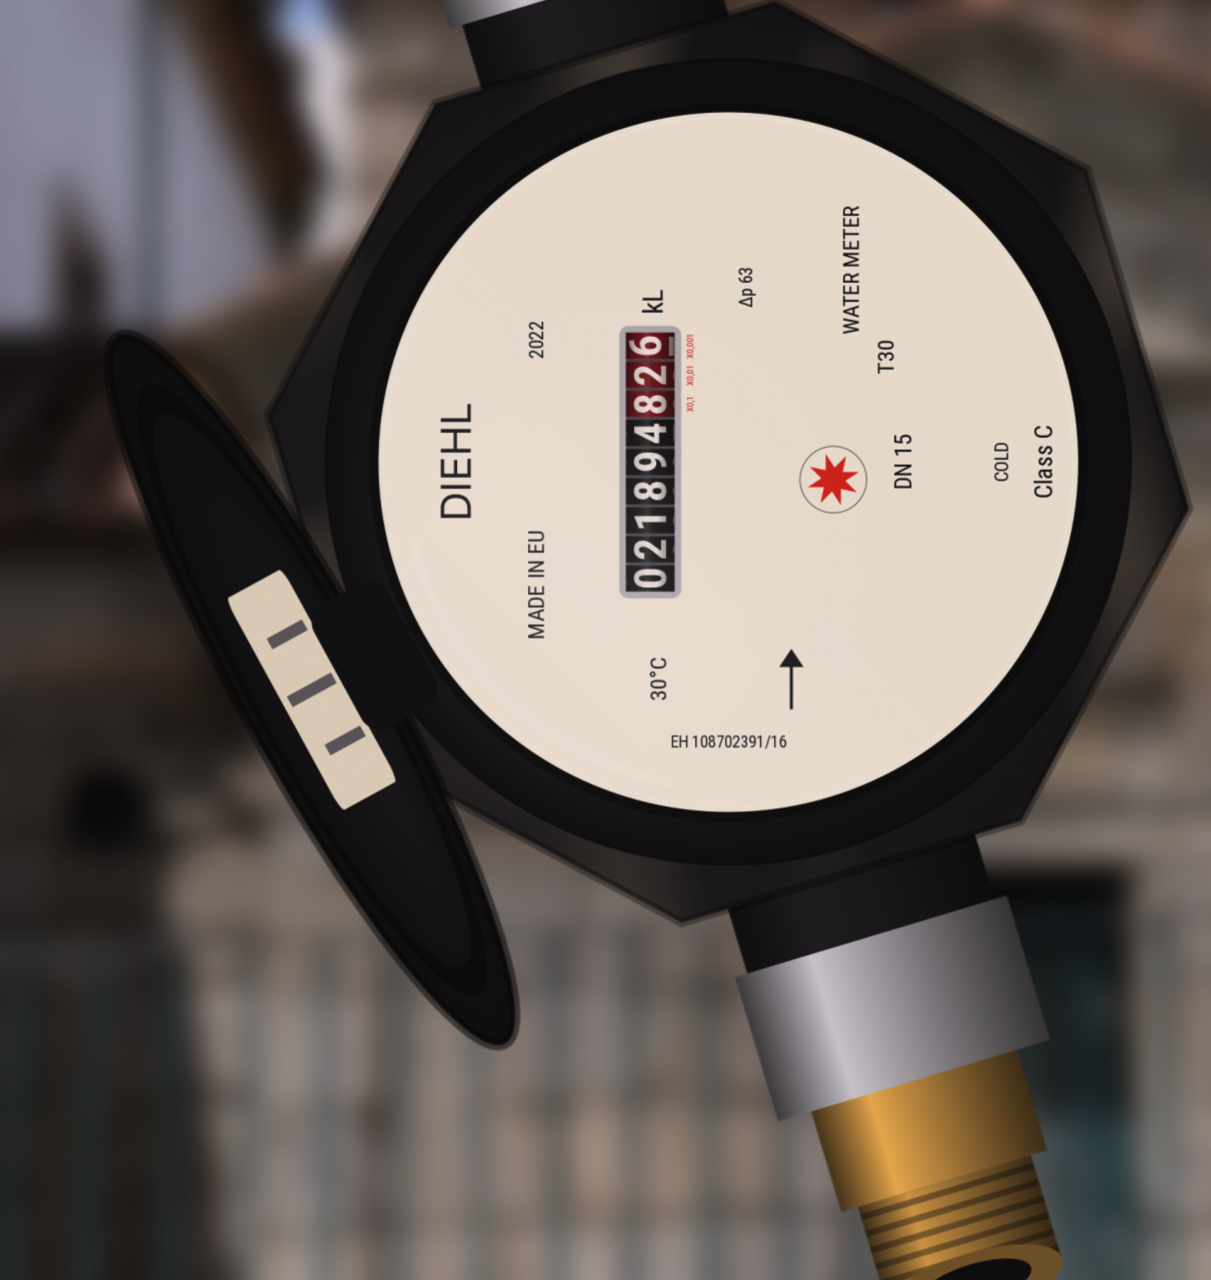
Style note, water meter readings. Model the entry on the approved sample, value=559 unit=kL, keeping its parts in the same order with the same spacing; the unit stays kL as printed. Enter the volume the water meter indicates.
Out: value=21894.826 unit=kL
